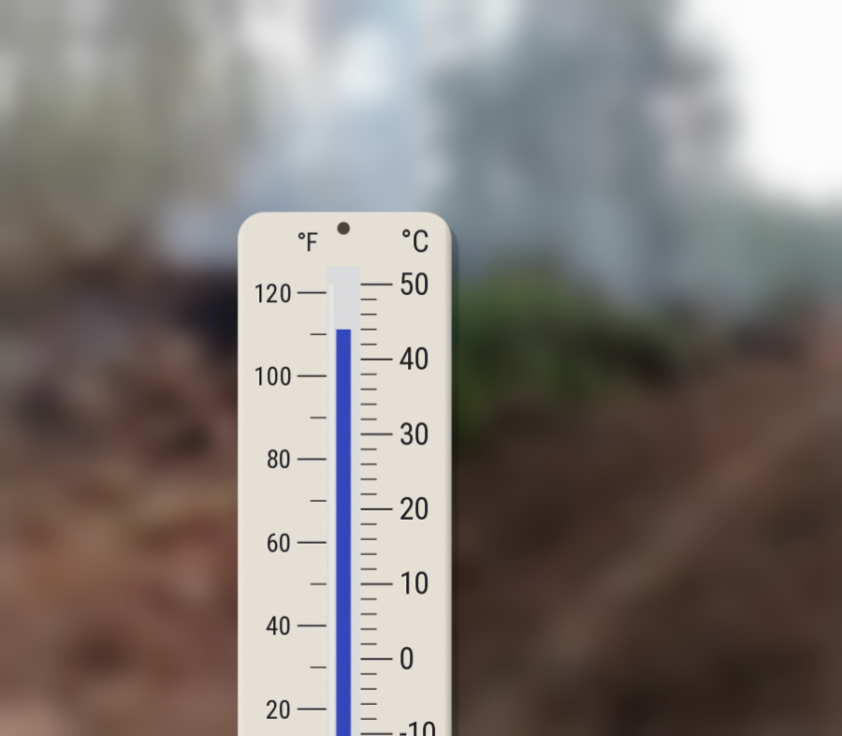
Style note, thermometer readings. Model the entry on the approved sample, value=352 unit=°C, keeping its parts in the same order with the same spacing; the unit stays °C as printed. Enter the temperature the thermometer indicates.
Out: value=44 unit=°C
